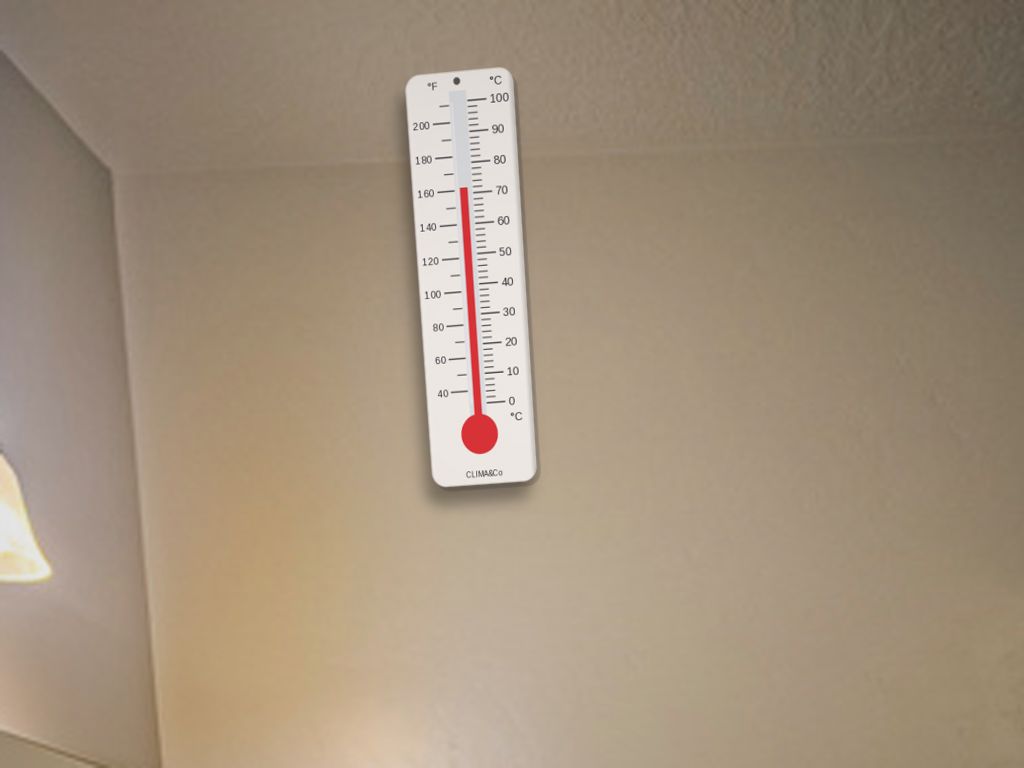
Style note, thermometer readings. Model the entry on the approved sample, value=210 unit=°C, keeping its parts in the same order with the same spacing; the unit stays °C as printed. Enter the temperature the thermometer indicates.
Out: value=72 unit=°C
